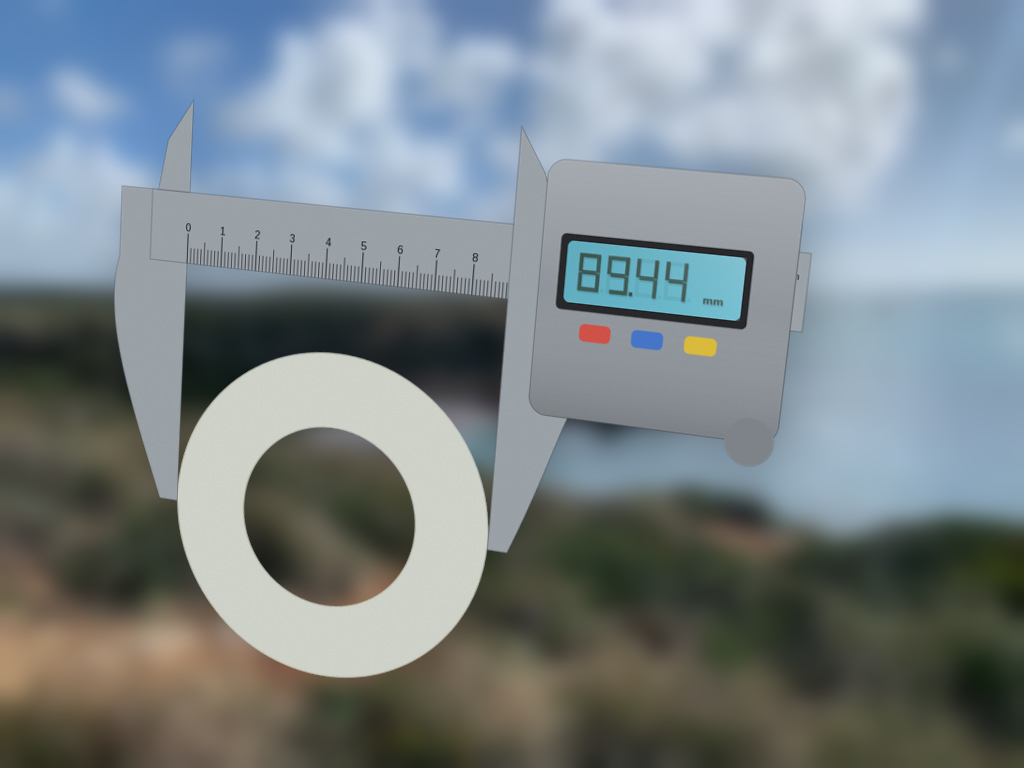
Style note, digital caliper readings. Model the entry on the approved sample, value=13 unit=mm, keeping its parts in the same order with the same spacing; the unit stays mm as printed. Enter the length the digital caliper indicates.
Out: value=89.44 unit=mm
